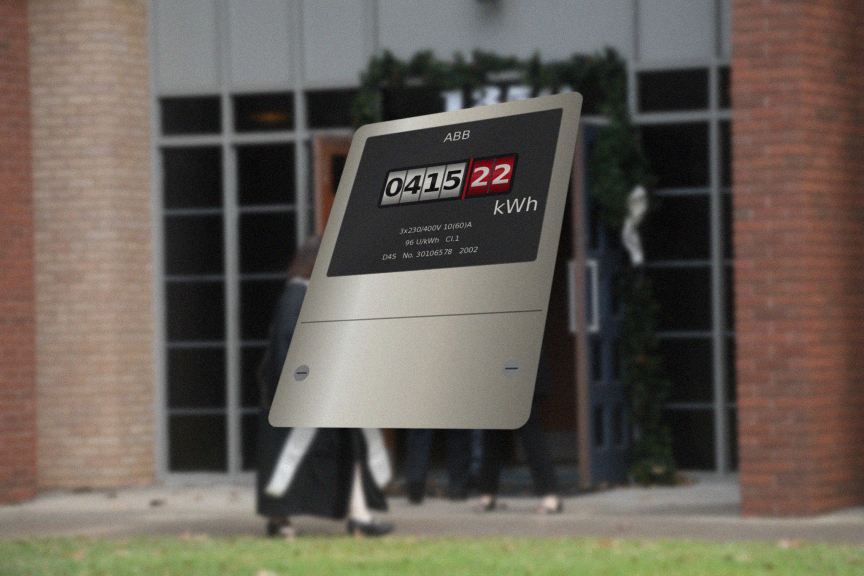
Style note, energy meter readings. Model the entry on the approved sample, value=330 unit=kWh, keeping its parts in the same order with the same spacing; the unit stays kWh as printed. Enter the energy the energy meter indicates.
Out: value=415.22 unit=kWh
